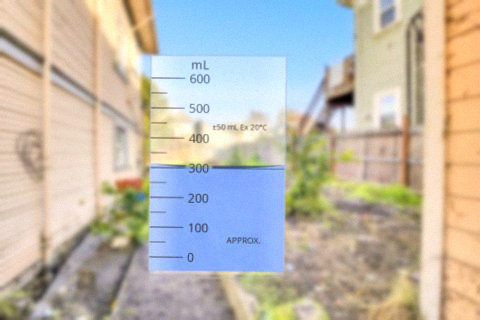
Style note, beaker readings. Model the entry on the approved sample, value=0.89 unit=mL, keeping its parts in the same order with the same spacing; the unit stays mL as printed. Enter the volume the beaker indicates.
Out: value=300 unit=mL
